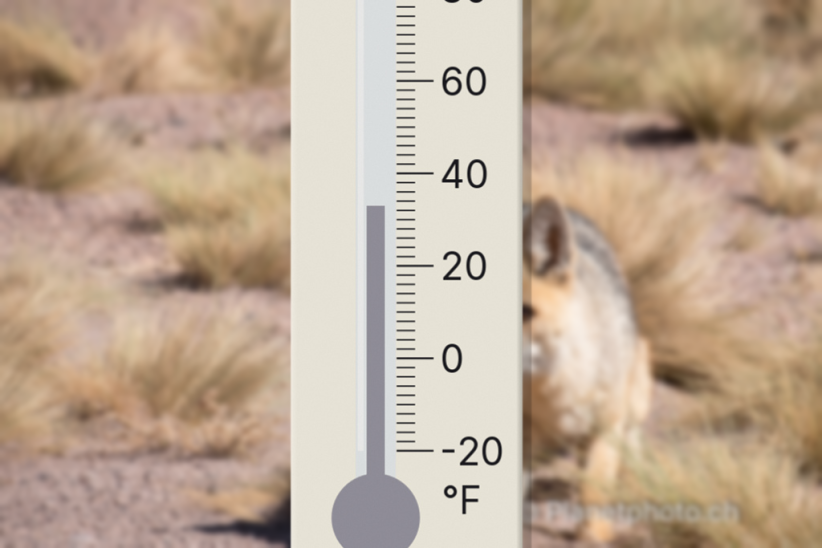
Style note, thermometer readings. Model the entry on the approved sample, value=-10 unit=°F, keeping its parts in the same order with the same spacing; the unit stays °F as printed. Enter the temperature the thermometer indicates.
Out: value=33 unit=°F
